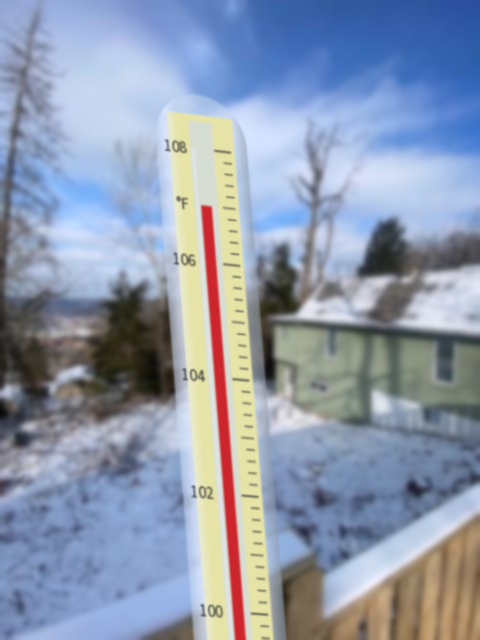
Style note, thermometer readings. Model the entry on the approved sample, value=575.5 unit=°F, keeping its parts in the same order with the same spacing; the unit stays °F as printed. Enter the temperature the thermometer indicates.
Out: value=107 unit=°F
